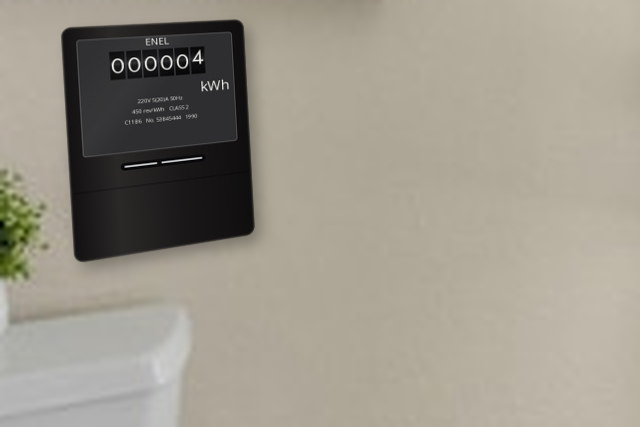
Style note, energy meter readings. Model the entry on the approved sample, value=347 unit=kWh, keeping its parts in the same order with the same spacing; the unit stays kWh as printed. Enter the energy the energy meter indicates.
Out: value=4 unit=kWh
